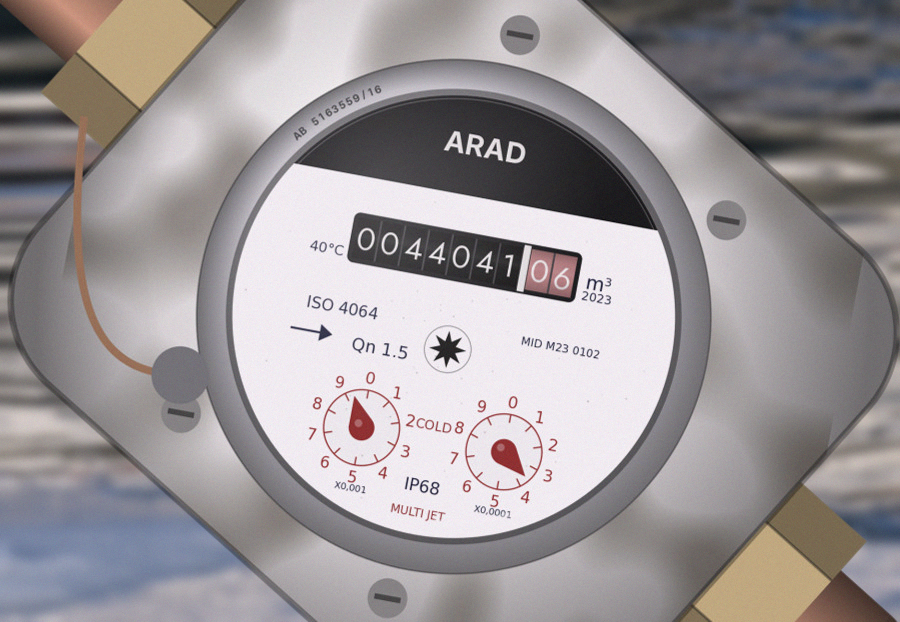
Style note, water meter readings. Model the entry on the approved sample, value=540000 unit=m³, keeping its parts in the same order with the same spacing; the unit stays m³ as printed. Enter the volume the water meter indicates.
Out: value=44041.0593 unit=m³
